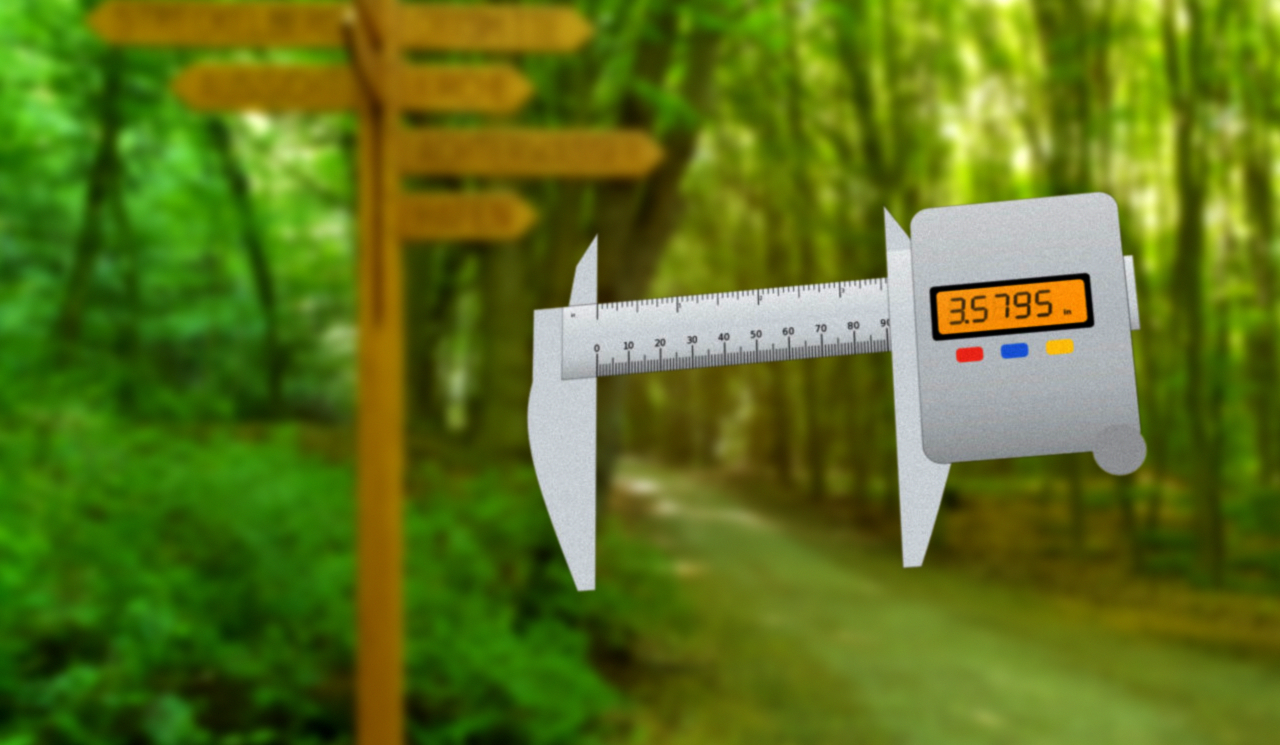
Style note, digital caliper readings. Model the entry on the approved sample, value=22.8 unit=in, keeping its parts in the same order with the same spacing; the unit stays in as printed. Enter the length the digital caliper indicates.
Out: value=3.5795 unit=in
